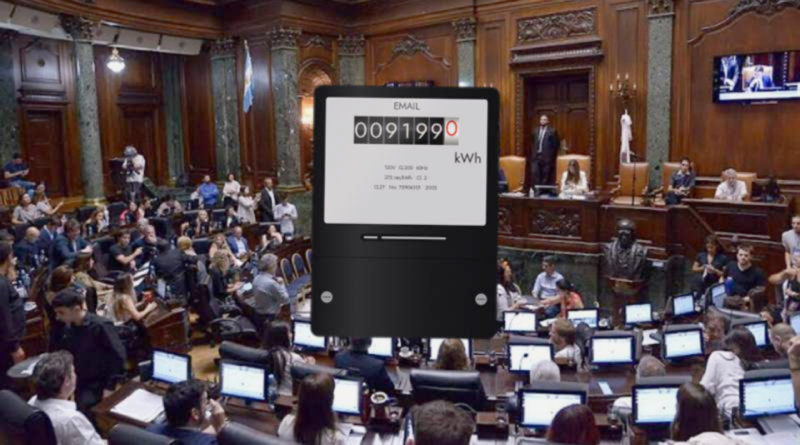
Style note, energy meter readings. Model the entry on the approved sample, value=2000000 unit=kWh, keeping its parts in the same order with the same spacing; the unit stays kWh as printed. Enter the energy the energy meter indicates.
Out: value=9199.0 unit=kWh
